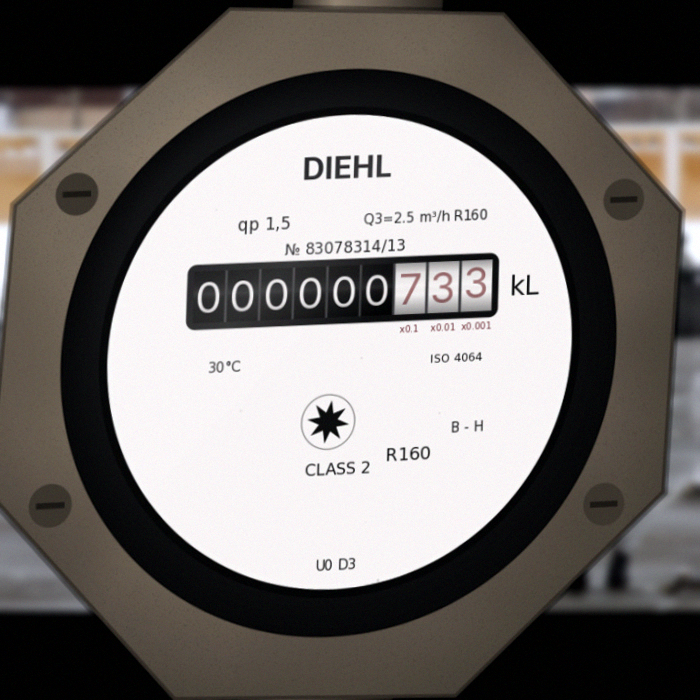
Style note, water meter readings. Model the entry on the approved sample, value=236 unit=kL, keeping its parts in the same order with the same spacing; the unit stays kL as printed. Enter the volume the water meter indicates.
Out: value=0.733 unit=kL
